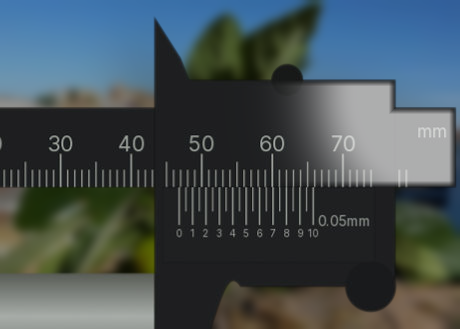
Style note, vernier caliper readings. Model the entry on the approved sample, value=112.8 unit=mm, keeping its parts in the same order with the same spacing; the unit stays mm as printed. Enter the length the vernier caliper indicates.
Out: value=46.8 unit=mm
